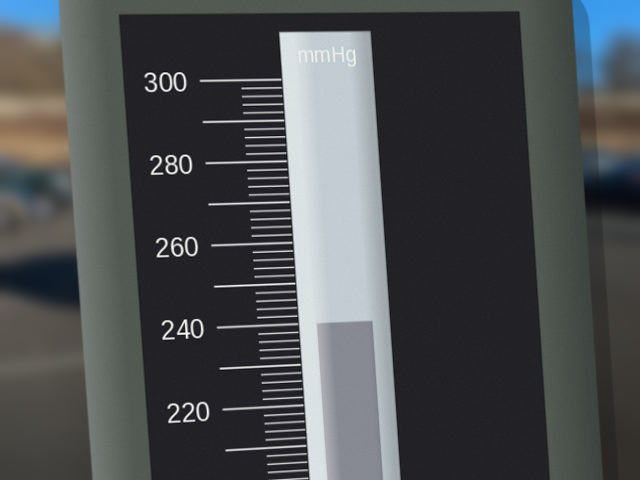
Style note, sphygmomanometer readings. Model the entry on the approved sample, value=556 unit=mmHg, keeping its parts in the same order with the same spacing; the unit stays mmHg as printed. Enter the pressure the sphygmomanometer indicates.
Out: value=240 unit=mmHg
